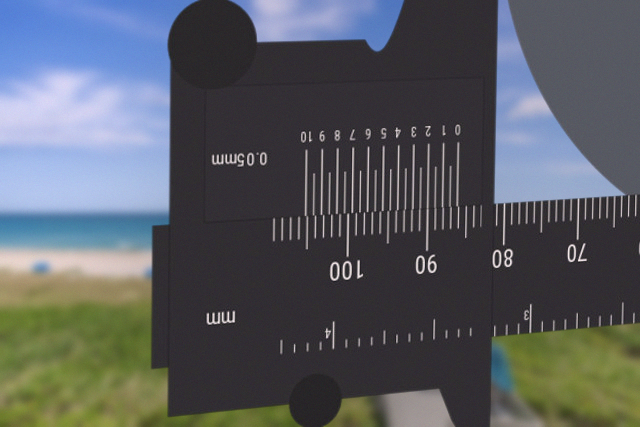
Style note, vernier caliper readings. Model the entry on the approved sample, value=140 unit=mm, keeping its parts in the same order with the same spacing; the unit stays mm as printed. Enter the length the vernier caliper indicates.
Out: value=86.2 unit=mm
